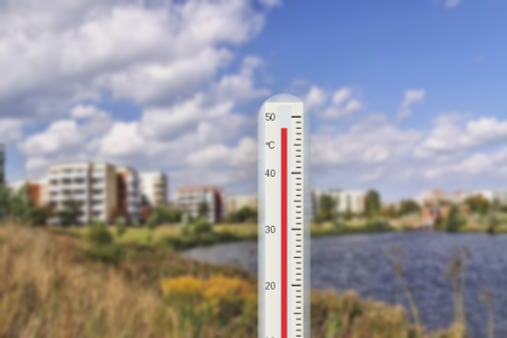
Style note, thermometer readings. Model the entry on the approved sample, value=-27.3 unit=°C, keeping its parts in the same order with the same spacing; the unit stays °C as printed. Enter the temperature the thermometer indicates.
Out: value=48 unit=°C
